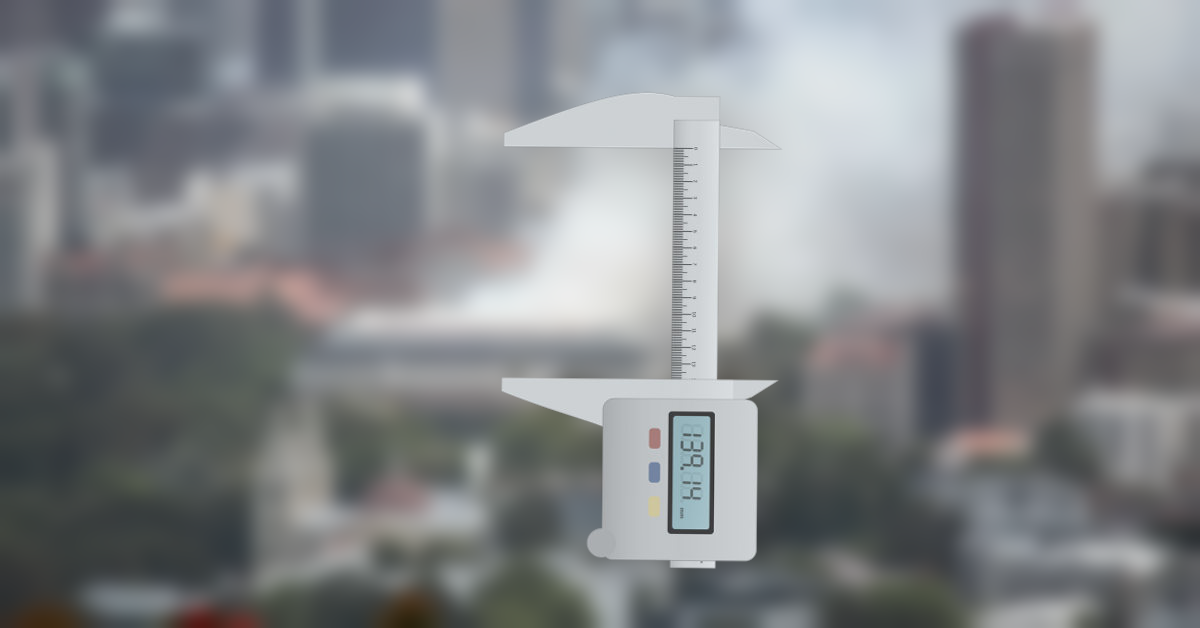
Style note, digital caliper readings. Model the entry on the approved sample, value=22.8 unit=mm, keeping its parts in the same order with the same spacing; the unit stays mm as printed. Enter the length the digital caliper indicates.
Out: value=139.14 unit=mm
